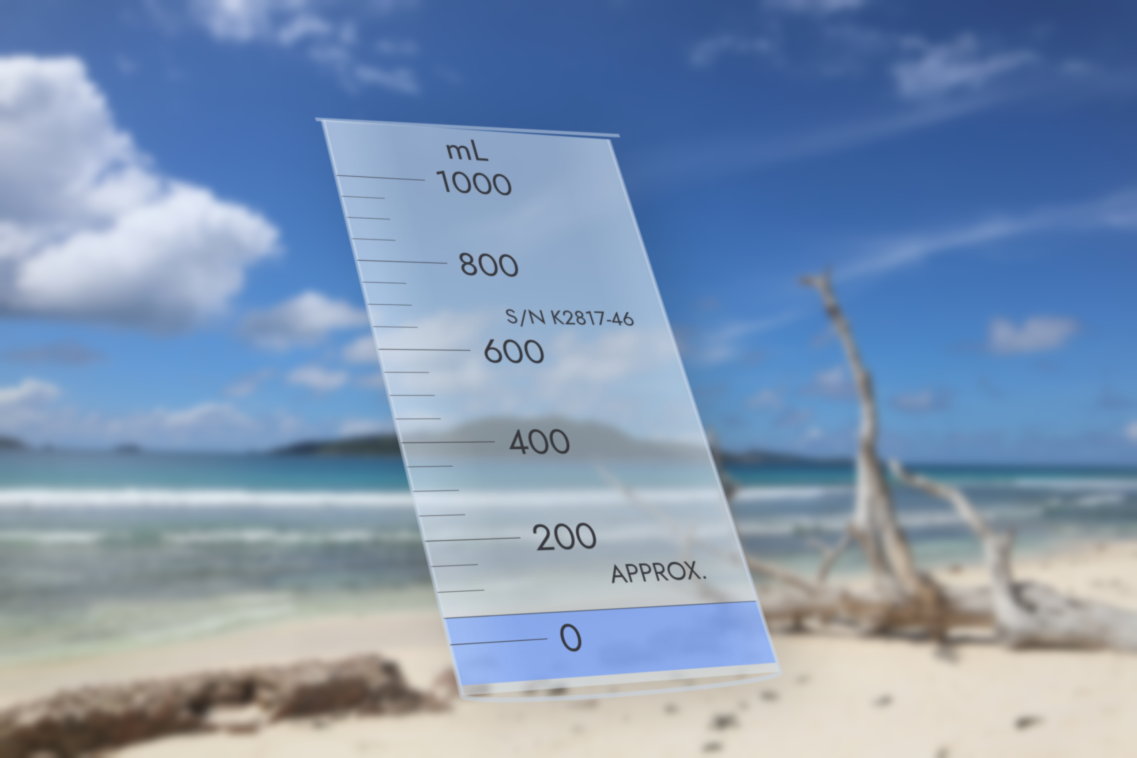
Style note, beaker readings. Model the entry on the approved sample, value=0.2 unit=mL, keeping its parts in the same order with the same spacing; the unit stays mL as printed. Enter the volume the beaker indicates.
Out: value=50 unit=mL
